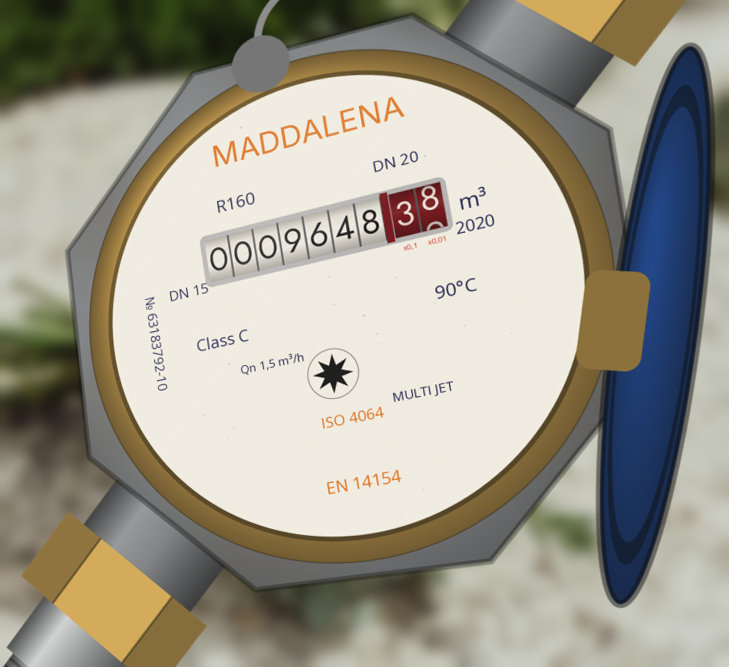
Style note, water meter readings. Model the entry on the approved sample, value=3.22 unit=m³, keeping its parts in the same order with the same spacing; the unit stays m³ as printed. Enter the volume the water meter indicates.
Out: value=9648.38 unit=m³
